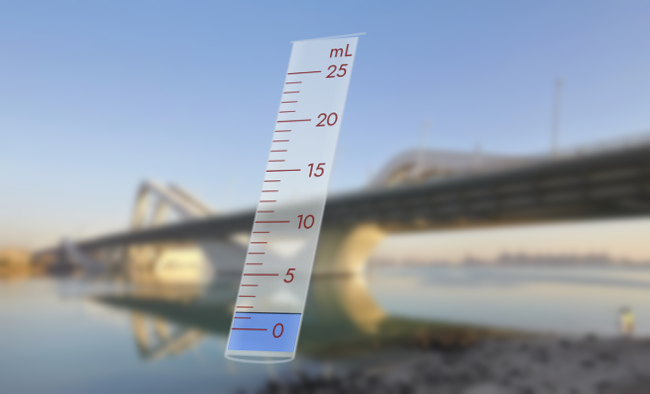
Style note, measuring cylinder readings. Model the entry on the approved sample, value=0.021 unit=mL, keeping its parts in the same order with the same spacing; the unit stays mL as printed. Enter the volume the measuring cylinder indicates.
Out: value=1.5 unit=mL
